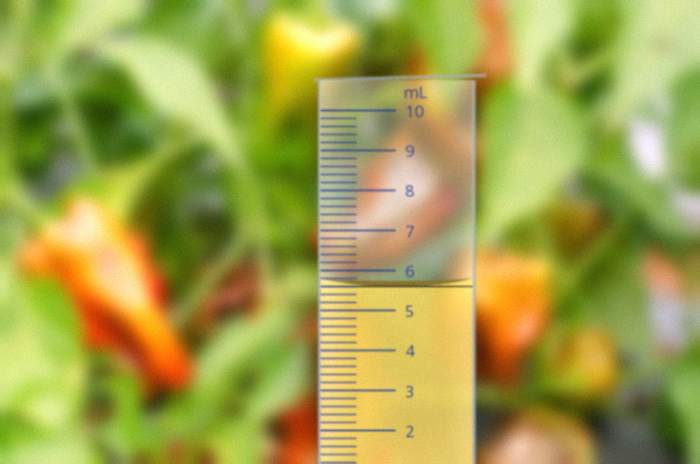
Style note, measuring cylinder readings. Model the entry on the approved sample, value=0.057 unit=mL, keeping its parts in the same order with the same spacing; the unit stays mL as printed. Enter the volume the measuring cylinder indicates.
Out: value=5.6 unit=mL
